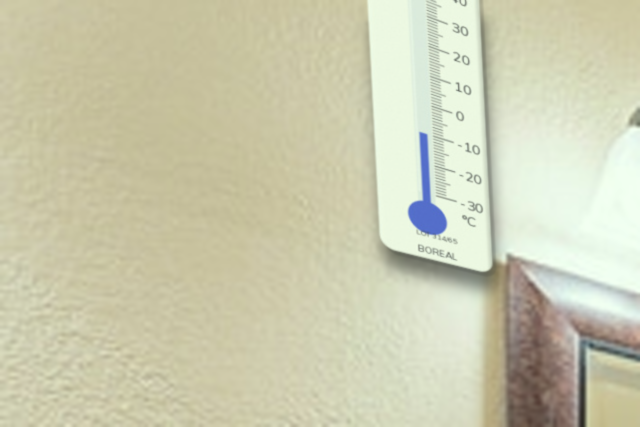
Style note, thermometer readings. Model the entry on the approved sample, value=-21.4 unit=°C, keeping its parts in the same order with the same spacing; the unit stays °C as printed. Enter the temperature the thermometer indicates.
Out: value=-10 unit=°C
